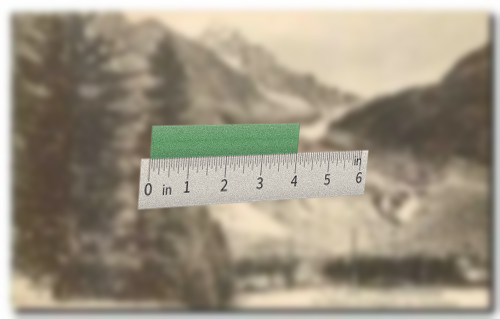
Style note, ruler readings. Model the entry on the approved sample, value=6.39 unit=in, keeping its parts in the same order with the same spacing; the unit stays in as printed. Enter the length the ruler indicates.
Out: value=4 unit=in
